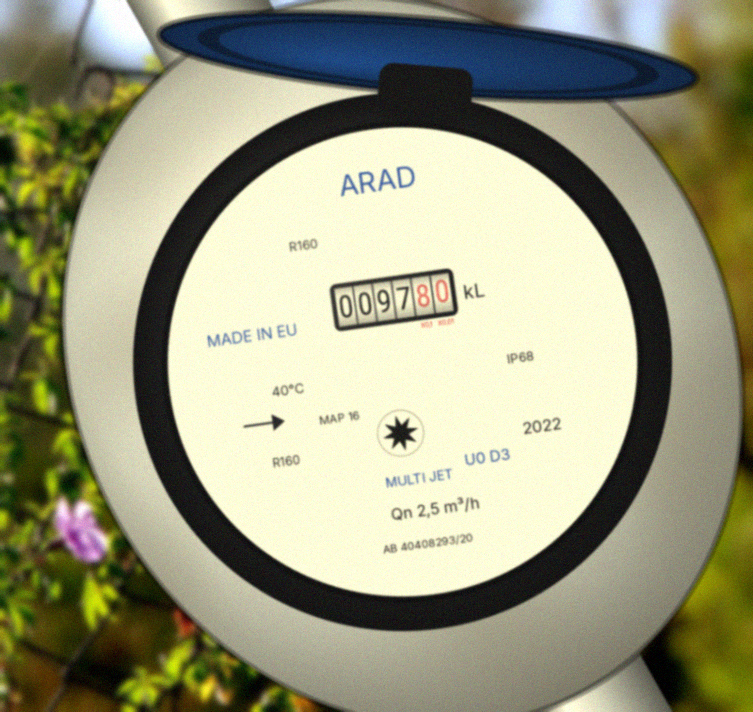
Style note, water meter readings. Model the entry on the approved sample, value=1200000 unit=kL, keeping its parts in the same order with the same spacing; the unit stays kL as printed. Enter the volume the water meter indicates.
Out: value=97.80 unit=kL
